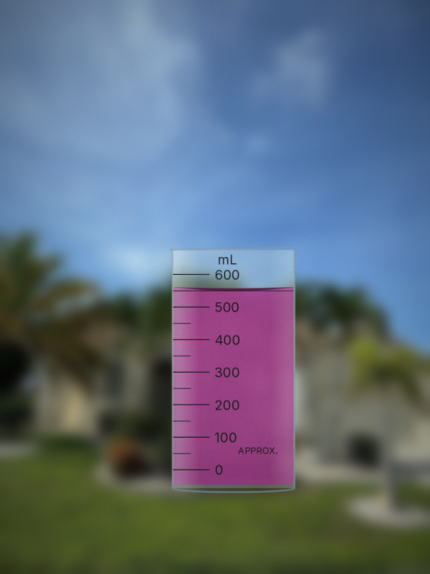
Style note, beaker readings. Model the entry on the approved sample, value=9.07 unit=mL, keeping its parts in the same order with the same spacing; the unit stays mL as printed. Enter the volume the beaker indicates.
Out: value=550 unit=mL
